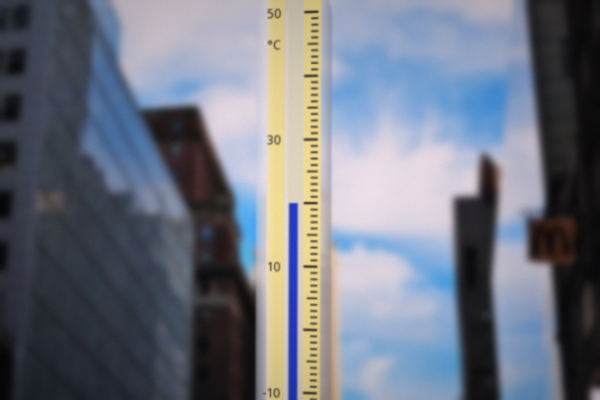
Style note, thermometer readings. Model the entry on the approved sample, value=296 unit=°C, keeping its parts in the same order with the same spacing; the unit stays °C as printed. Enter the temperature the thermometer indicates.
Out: value=20 unit=°C
